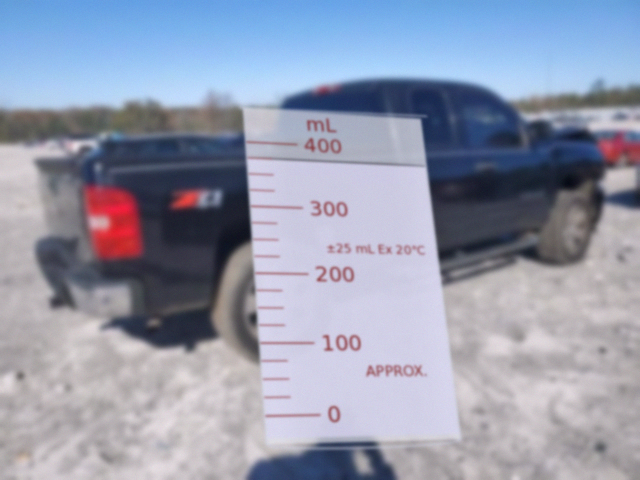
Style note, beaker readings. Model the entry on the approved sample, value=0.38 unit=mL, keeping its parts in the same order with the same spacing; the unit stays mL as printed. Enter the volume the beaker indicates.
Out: value=375 unit=mL
